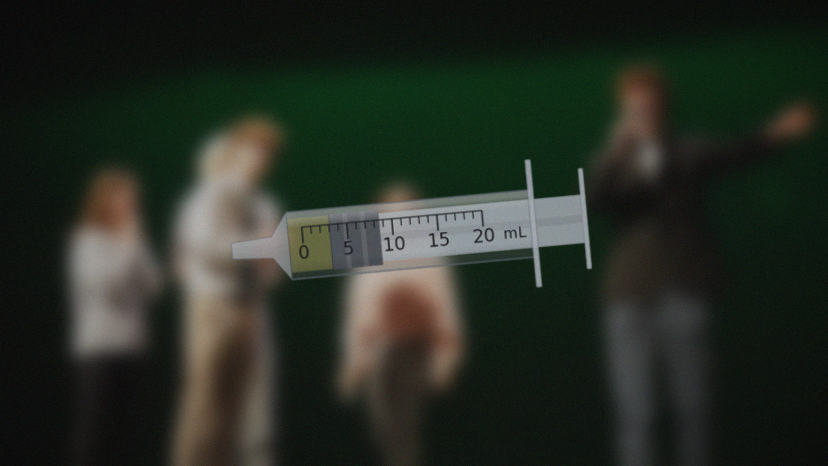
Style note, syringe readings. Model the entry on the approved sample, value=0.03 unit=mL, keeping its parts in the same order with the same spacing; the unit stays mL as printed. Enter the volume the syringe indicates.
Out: value=3 unit=mL
